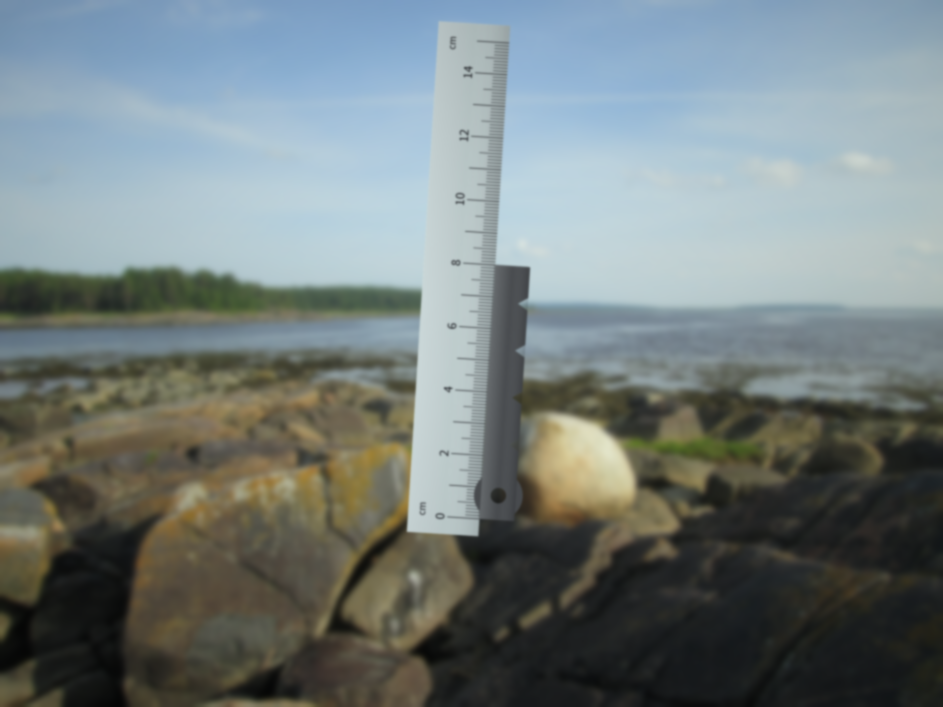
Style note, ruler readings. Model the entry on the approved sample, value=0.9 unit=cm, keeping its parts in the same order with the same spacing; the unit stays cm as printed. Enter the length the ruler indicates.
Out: value=8 unit=cm
